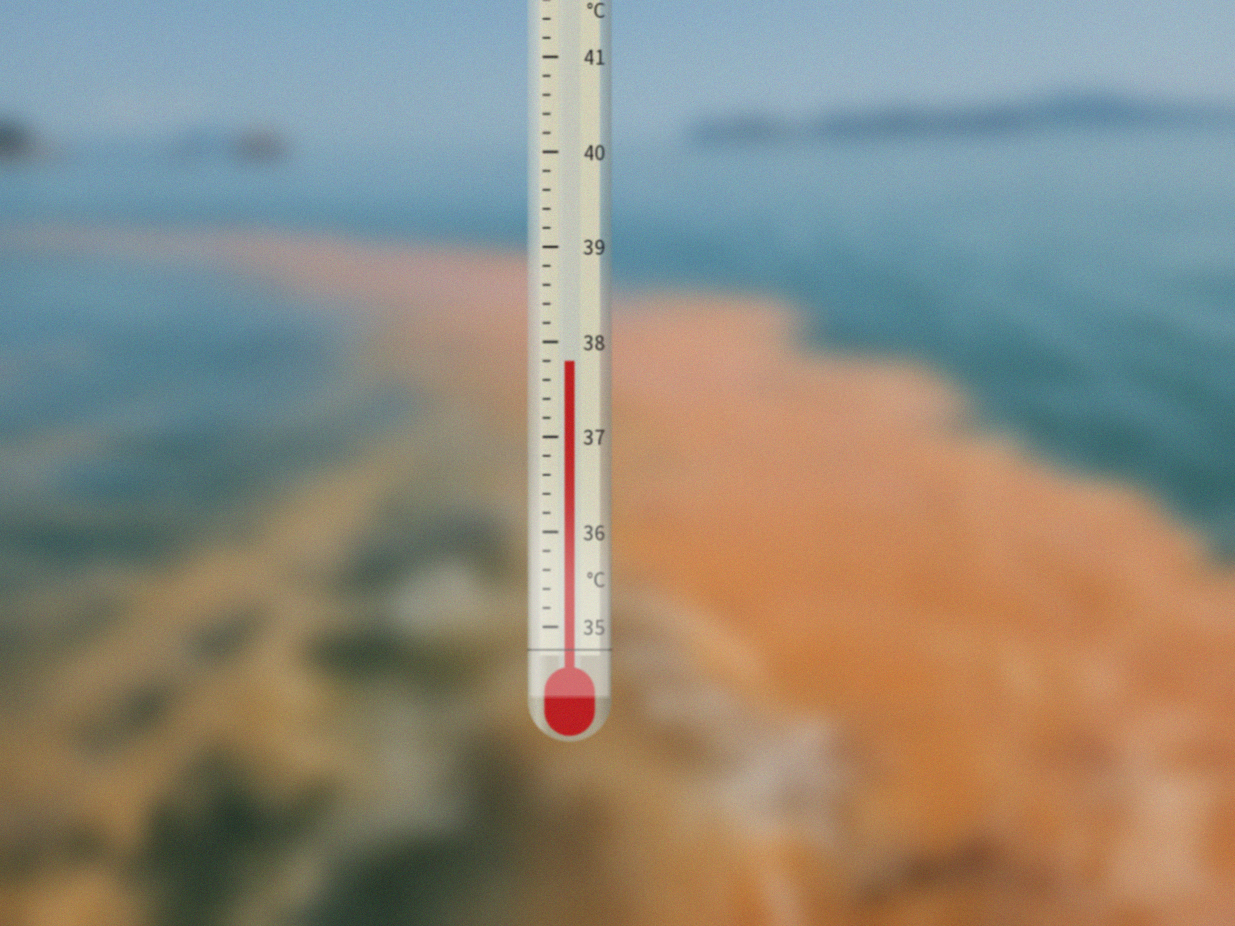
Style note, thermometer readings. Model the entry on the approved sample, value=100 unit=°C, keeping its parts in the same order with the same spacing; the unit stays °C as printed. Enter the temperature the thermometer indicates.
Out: value=37.8 unit=°C
